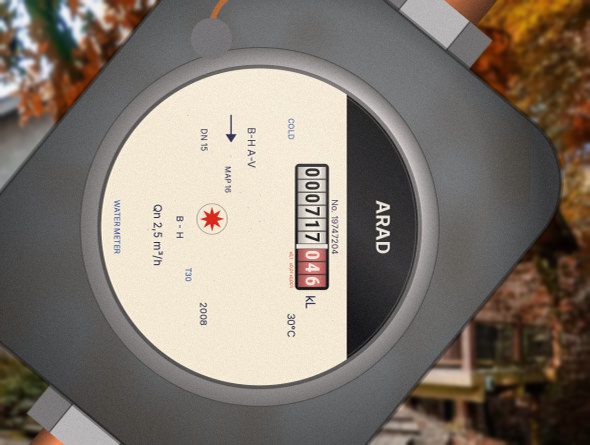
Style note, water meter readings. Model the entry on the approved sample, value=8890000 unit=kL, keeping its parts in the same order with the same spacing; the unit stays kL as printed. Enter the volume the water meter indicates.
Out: value=717.046 unit=kL
